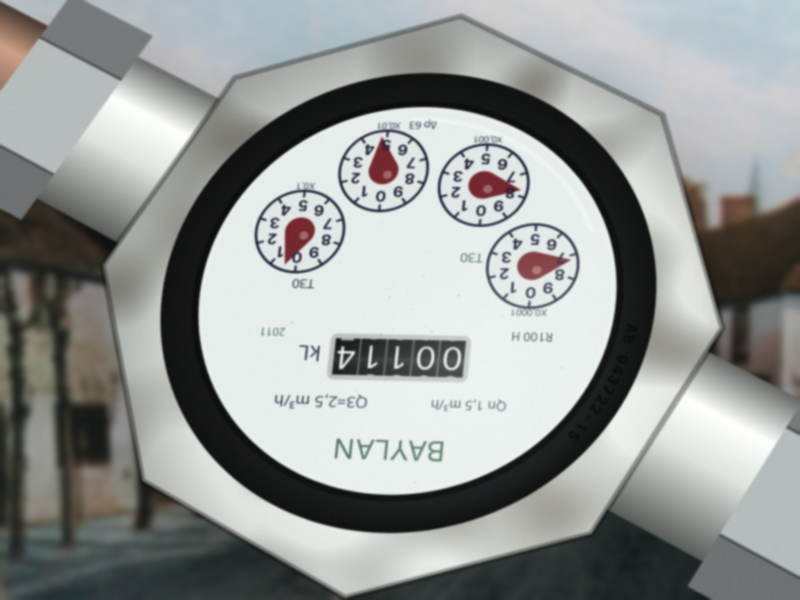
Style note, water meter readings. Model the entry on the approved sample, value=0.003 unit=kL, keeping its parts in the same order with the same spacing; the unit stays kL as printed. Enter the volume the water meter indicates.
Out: value=114.0477 unit=kL
